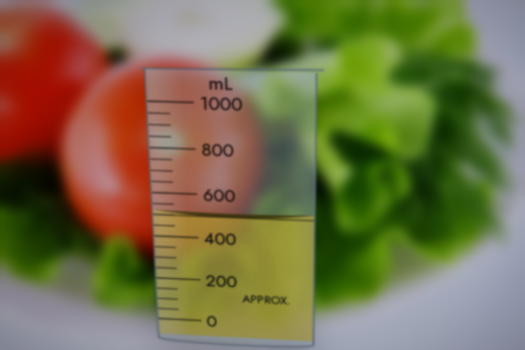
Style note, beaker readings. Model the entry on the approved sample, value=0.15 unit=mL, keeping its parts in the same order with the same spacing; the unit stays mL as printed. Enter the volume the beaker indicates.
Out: value=500 unit=mL
